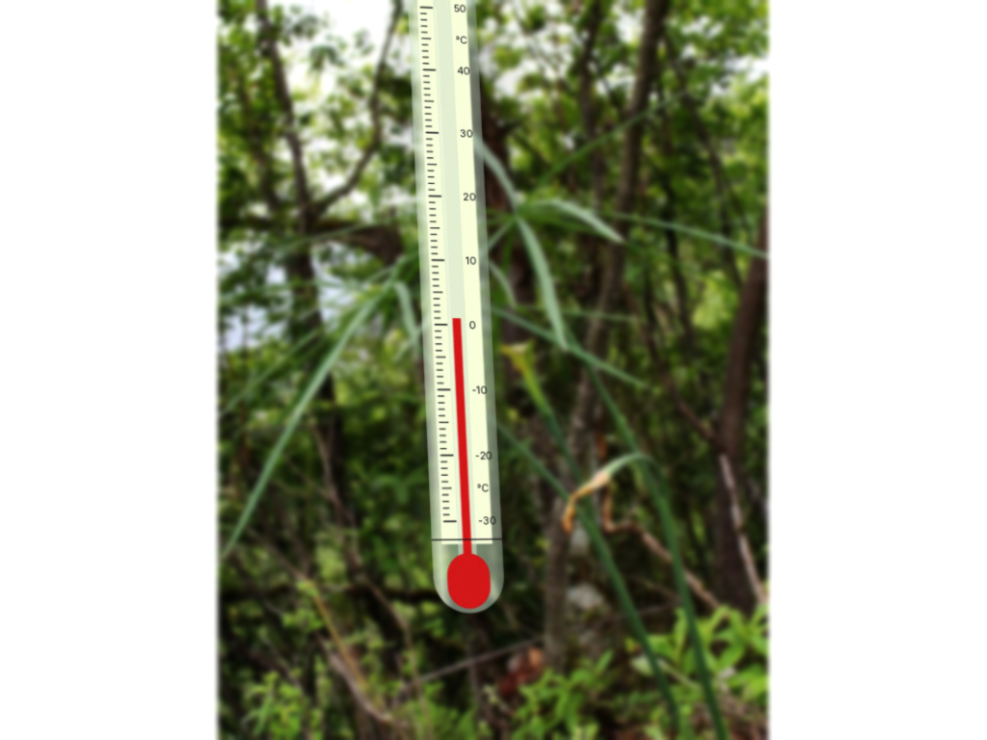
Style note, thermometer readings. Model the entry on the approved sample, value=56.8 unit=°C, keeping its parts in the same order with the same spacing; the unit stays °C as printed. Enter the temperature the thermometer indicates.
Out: value=1 unit=°C
